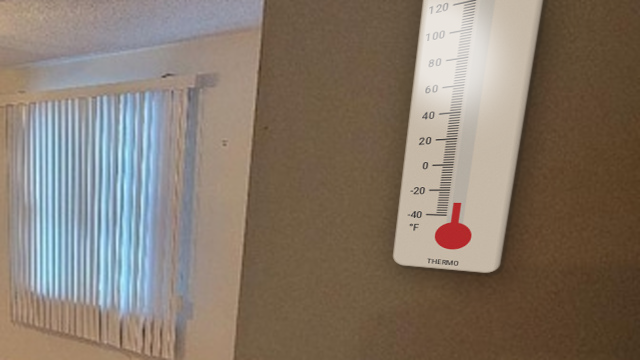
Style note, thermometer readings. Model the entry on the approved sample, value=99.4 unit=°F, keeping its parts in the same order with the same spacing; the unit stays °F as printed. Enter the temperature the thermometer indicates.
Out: value=-30 unit=°F
